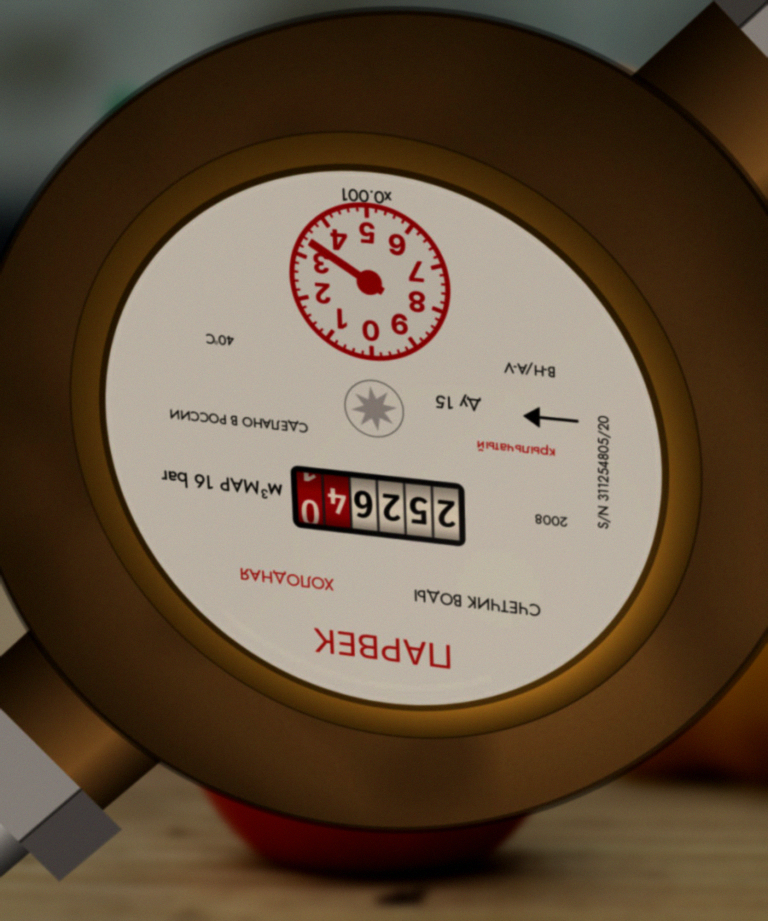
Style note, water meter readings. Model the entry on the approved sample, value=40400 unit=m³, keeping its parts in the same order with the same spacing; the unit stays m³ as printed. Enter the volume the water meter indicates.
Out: value=2526.403 unit=m³
